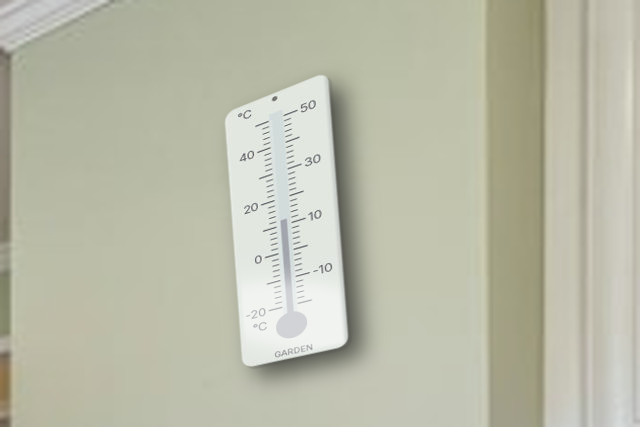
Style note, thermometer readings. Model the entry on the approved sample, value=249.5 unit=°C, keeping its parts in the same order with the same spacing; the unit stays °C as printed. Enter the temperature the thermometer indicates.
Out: value=12 unit=°C
